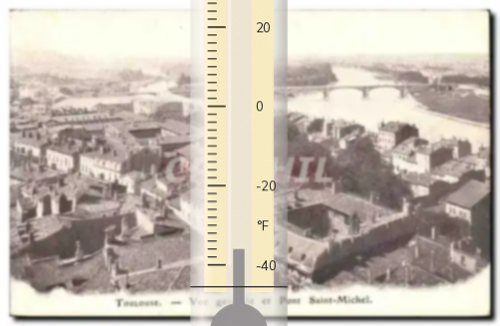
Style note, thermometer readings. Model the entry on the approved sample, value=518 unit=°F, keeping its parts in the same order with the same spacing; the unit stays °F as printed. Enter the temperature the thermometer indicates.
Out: value=-36 unit=°F
